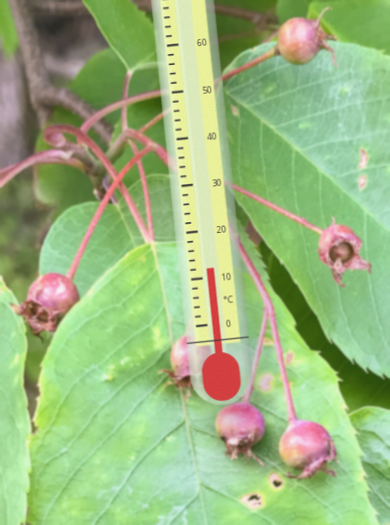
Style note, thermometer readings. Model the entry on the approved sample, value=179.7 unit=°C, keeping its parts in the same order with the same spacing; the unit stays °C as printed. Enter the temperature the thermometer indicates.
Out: value=12 unit=°C
